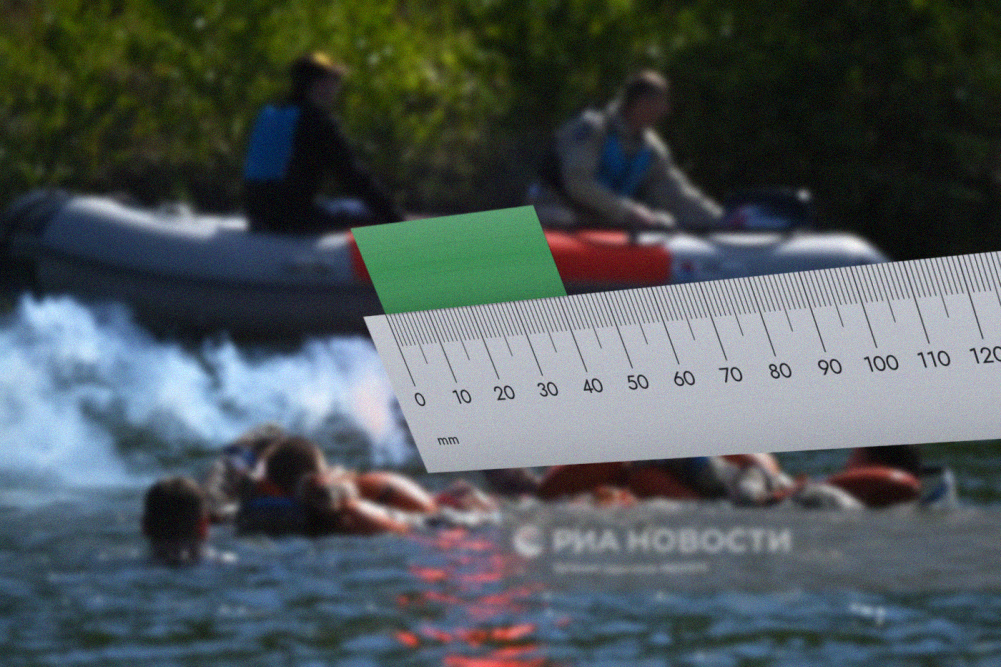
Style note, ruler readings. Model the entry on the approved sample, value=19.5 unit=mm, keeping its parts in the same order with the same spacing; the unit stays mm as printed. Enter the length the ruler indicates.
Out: value=42 unit=mm
